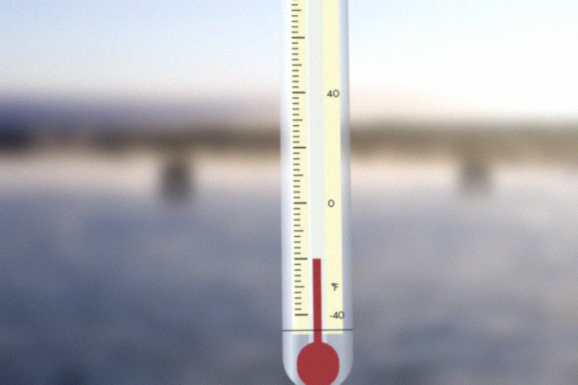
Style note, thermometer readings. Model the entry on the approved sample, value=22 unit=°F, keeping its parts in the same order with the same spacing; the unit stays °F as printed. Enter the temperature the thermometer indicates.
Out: value=-20 unit=°F
